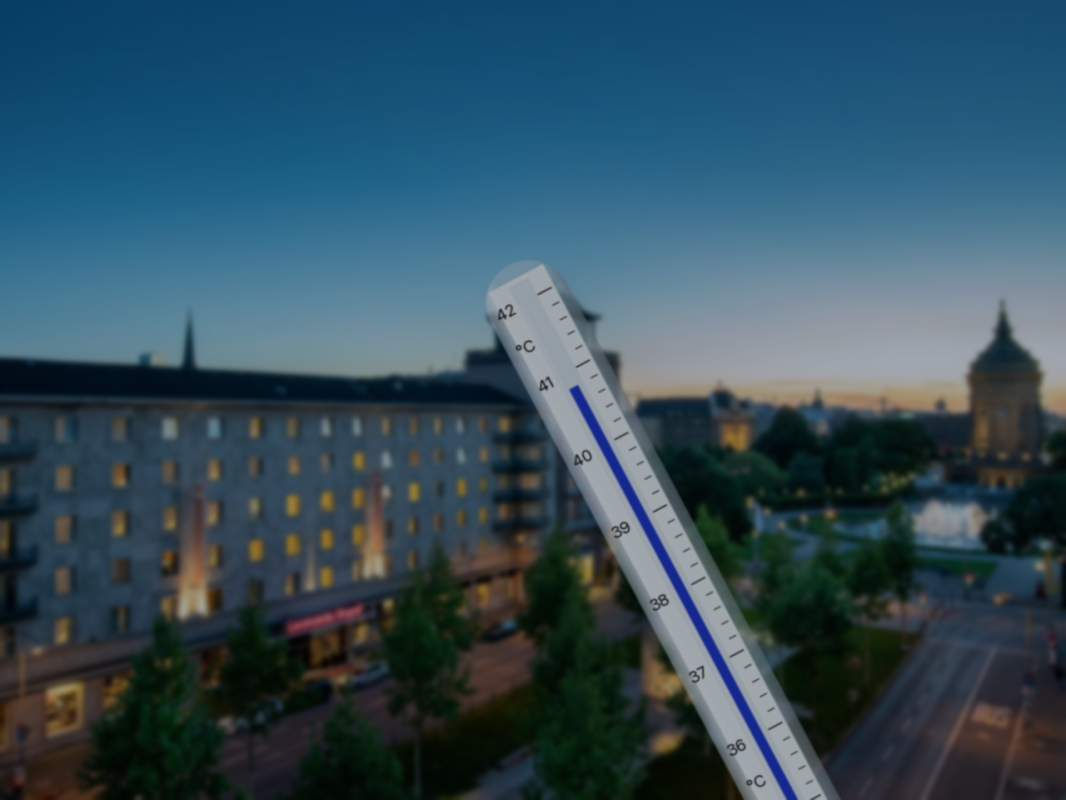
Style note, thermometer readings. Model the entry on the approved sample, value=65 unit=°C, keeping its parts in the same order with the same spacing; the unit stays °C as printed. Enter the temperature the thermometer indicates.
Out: value=40.8 unit=°C
